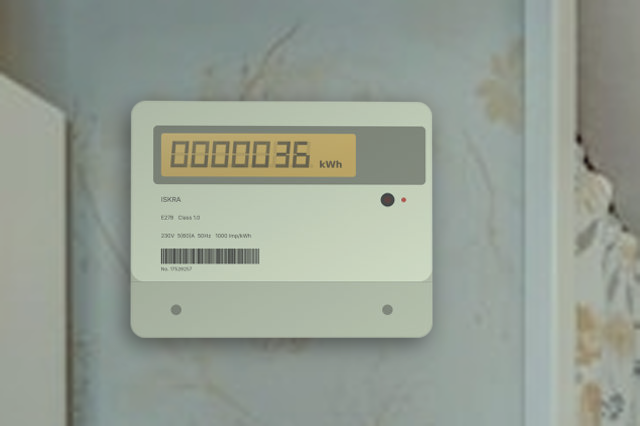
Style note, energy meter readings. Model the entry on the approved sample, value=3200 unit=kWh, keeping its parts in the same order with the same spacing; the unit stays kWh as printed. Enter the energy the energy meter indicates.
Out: value=36 unit=kWh
